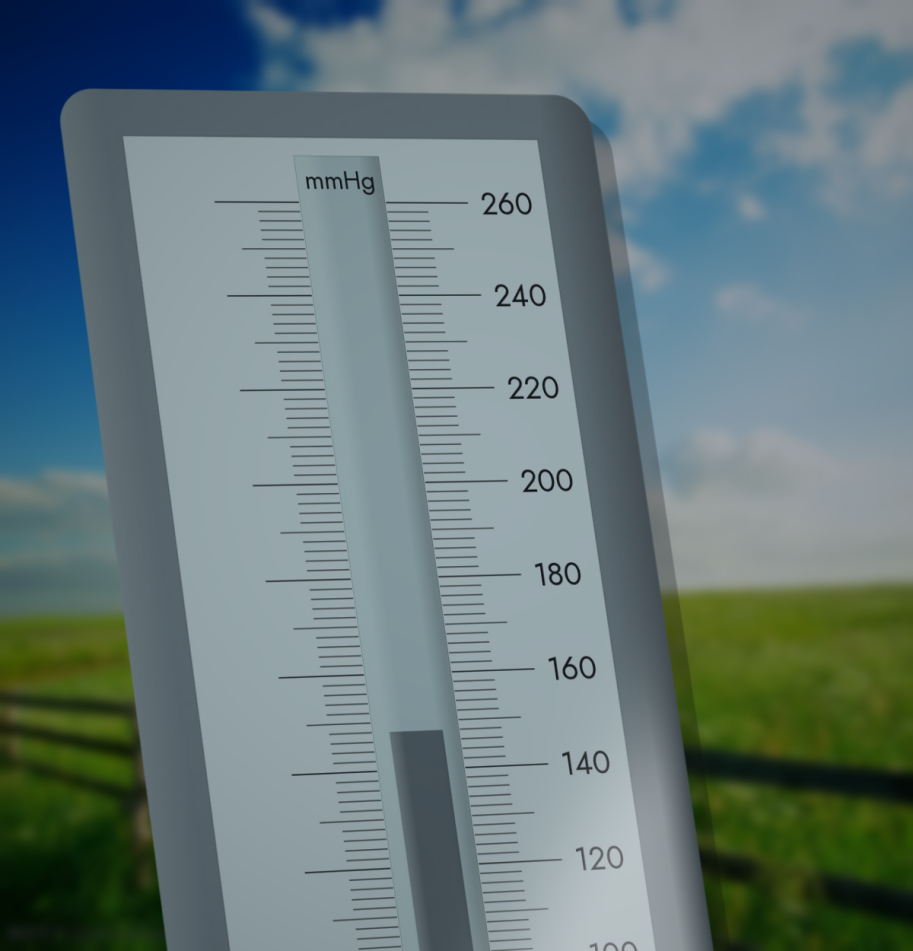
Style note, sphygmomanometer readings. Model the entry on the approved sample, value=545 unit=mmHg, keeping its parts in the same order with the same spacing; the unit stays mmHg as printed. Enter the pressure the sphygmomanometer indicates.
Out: value=148 unit=mmHg
